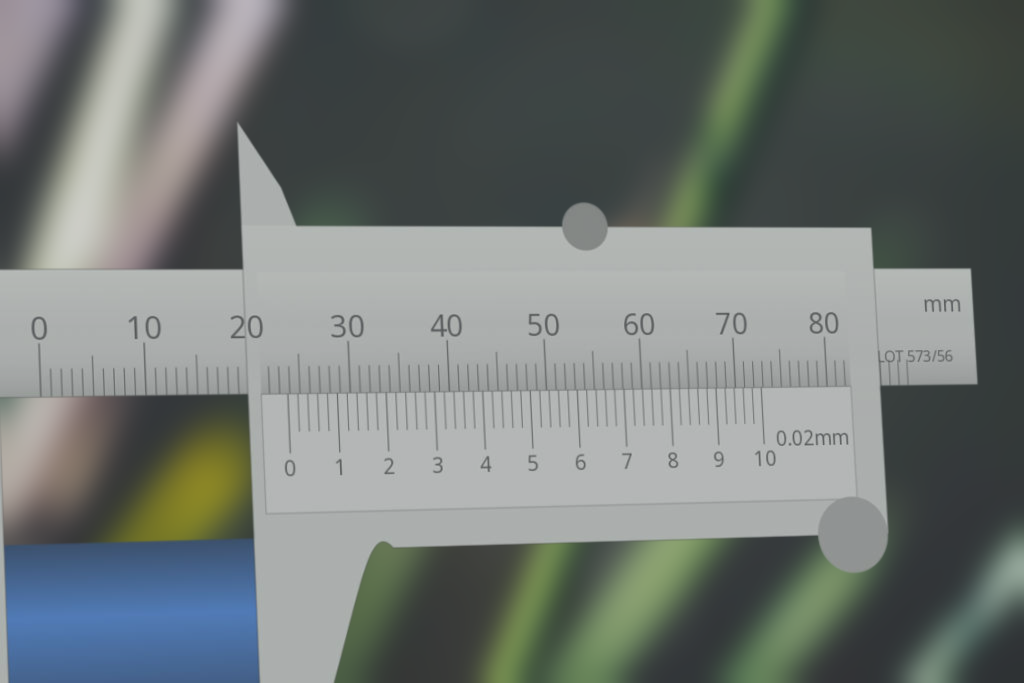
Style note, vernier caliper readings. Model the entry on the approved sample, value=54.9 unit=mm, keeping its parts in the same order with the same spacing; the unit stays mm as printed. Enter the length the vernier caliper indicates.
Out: value=23.8 unit=mm
